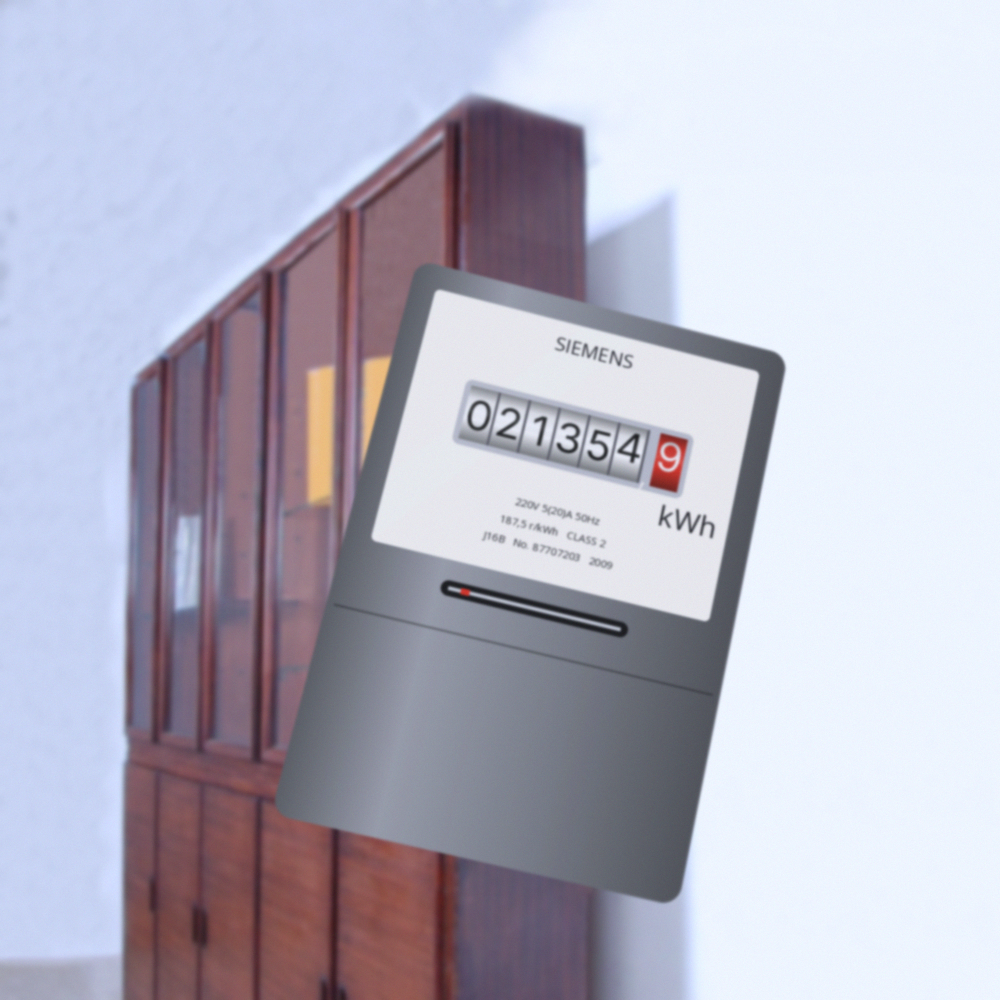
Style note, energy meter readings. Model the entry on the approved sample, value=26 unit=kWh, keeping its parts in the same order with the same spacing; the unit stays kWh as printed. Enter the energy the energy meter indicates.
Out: value=21354.9 unit=kWh
